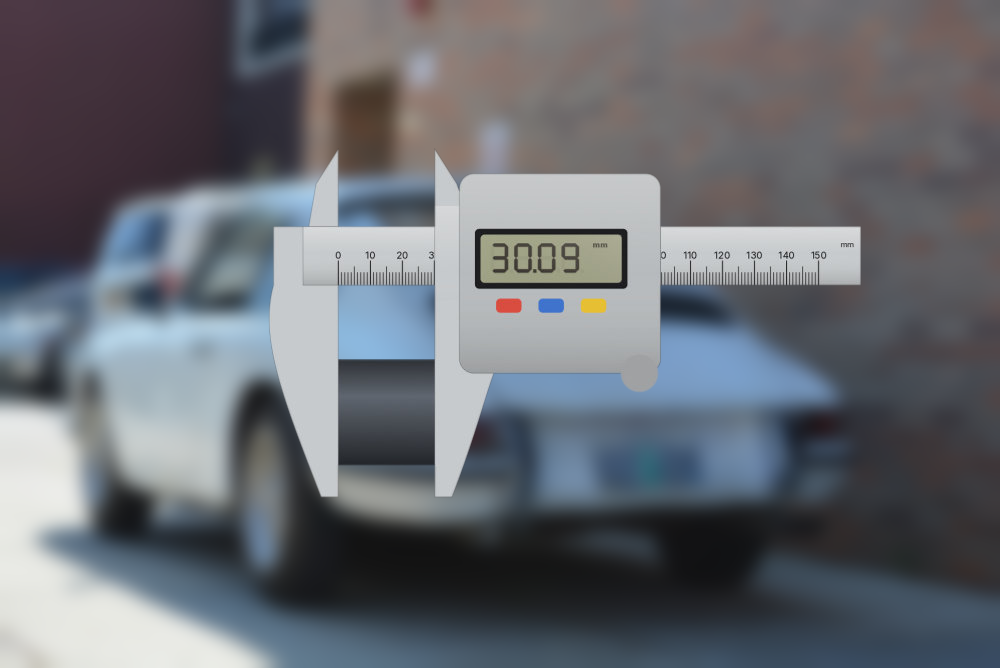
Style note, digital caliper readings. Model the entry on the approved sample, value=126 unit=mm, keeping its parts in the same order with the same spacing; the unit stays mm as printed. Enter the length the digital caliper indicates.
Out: value=30.09 unit=mm
